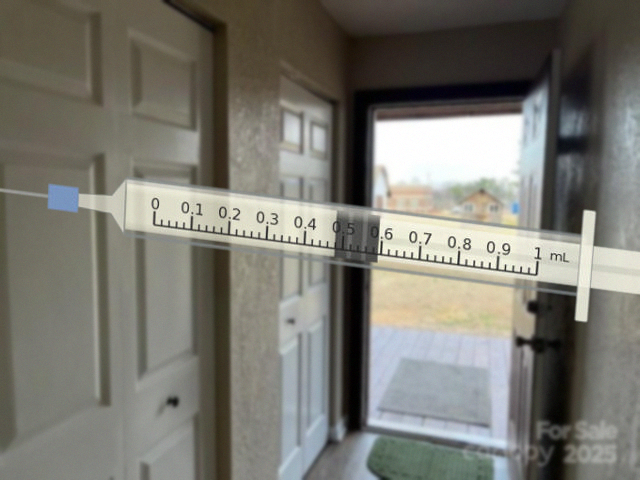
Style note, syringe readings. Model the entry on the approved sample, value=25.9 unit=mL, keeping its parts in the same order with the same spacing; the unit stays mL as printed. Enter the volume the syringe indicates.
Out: value=0.48 unit=mL
